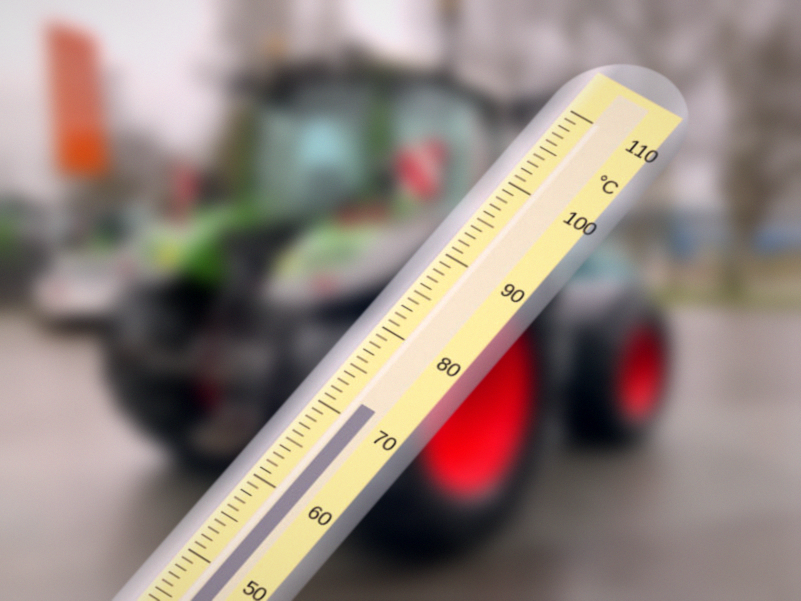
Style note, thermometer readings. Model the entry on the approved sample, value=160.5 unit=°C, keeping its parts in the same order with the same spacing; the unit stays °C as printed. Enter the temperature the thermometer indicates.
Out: value=72 unit=°C
